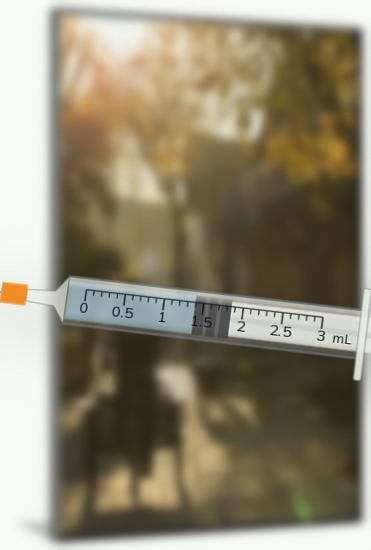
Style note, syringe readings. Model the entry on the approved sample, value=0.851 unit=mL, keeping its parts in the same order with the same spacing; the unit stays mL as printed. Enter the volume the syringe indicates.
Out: value=1.4 unit=mL
